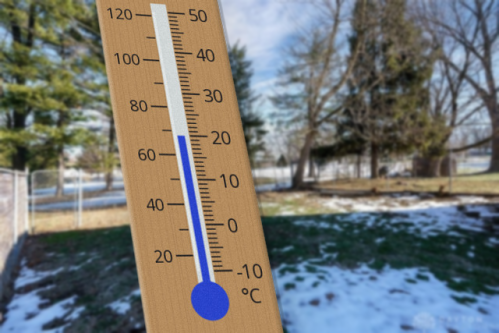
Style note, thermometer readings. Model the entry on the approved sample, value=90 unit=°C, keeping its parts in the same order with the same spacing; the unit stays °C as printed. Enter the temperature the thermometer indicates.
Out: value=20 unit=°C
